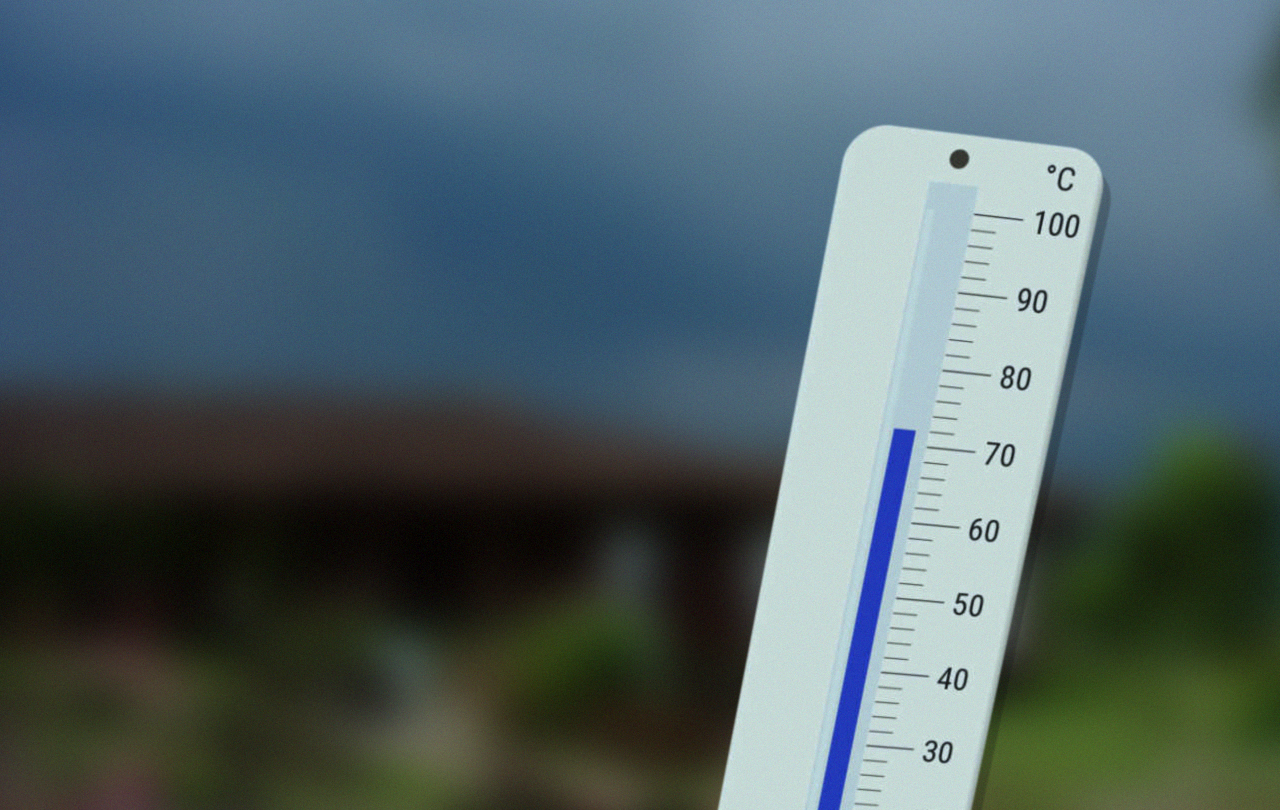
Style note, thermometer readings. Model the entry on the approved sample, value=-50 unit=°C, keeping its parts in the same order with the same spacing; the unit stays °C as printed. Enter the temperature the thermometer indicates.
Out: value=72 unit=°C
